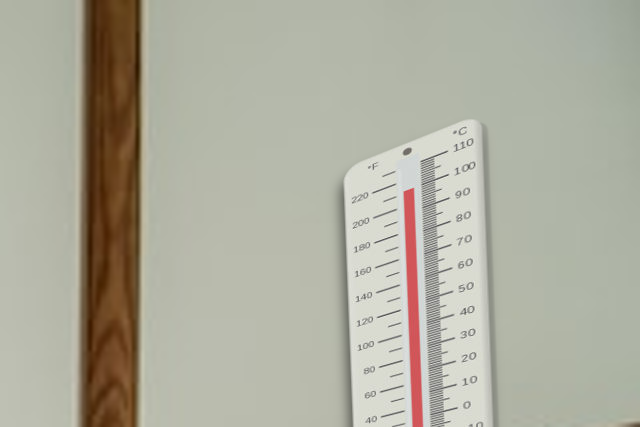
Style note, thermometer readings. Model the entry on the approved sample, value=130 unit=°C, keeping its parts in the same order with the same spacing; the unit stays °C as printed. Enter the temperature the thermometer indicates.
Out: value=100 unit=°C
